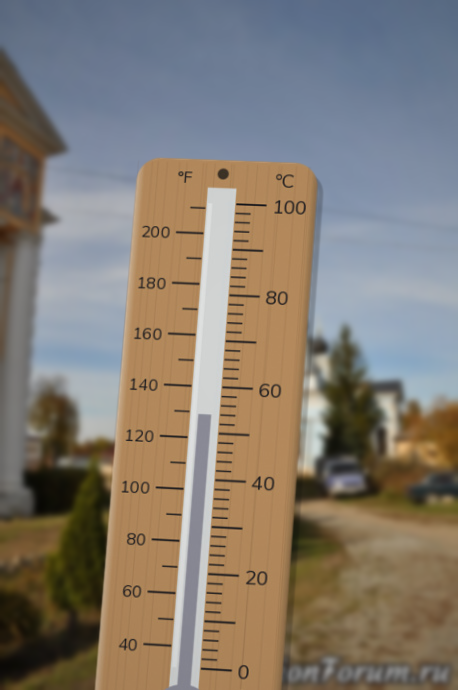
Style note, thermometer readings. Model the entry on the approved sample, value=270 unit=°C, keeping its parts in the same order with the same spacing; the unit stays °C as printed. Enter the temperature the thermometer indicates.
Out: value=54 unit=°C
